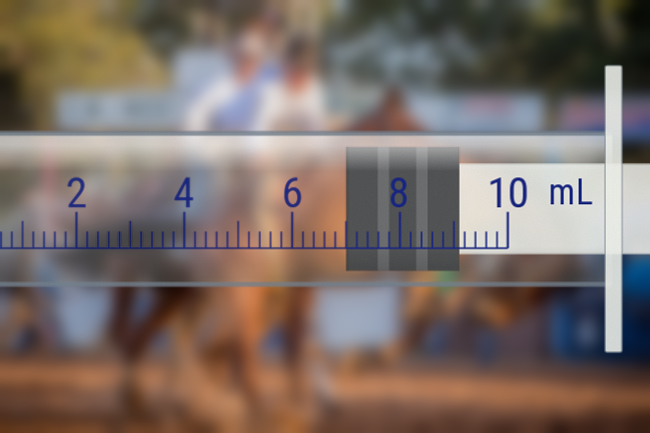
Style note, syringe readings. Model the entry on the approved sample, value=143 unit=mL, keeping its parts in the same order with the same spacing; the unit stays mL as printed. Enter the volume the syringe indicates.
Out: value=7 unit=mL
